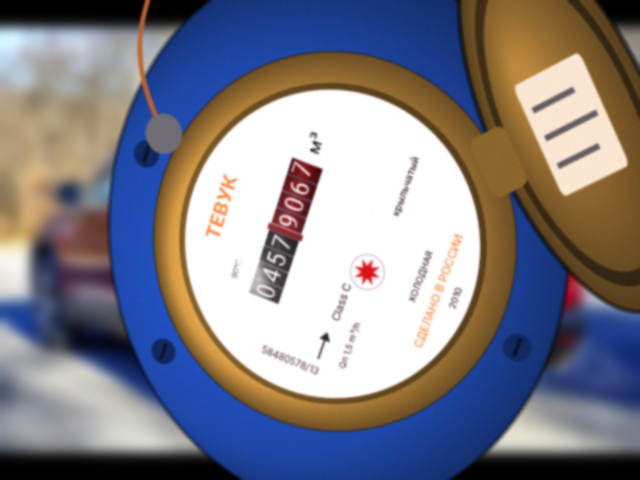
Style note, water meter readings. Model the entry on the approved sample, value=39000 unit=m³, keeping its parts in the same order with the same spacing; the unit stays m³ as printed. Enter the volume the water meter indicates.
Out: value=457.9067 unit=m³
